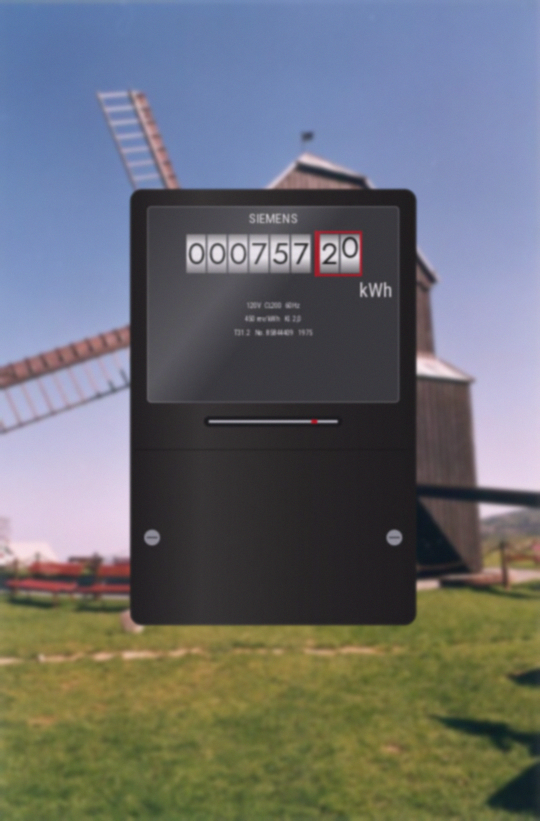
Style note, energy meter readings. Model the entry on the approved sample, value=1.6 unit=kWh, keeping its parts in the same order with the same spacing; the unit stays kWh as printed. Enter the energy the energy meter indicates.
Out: value=757.20 unit=kWh
